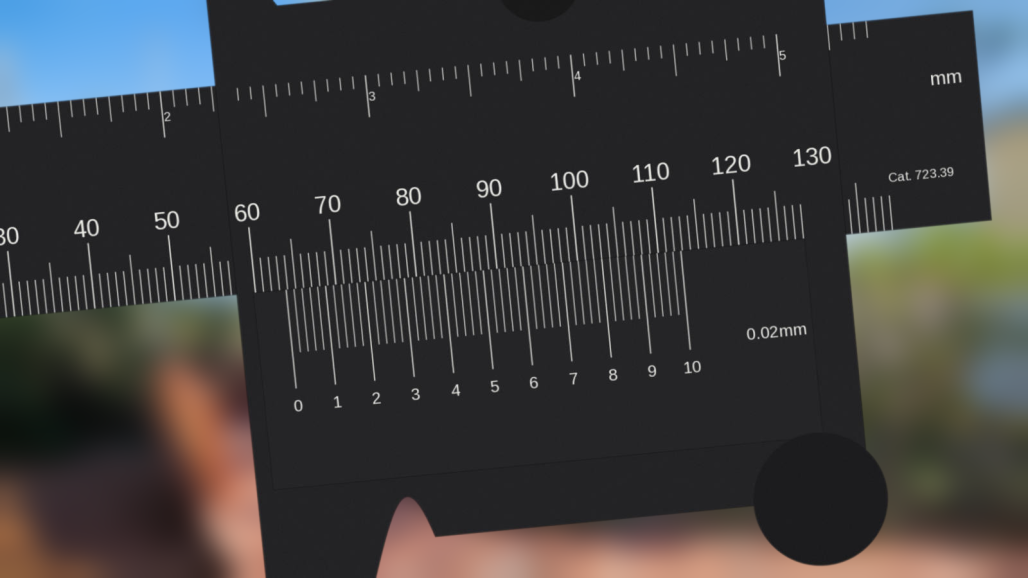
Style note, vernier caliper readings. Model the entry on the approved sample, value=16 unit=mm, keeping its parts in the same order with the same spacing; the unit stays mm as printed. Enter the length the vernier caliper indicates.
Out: value=63.8 unit=mm
